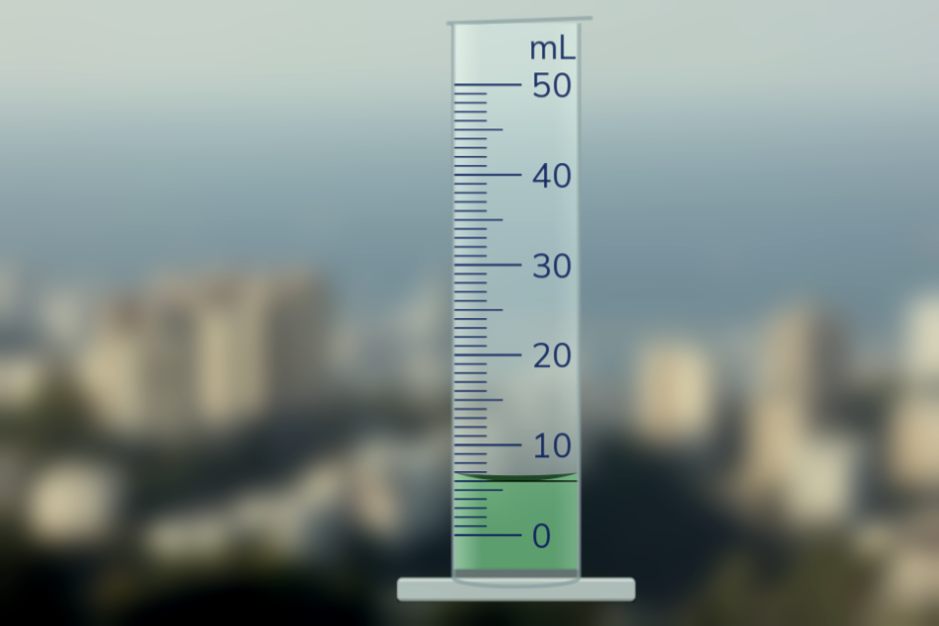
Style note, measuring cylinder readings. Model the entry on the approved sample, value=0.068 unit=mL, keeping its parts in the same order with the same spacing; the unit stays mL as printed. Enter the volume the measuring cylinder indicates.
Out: value=6 unit=mL
